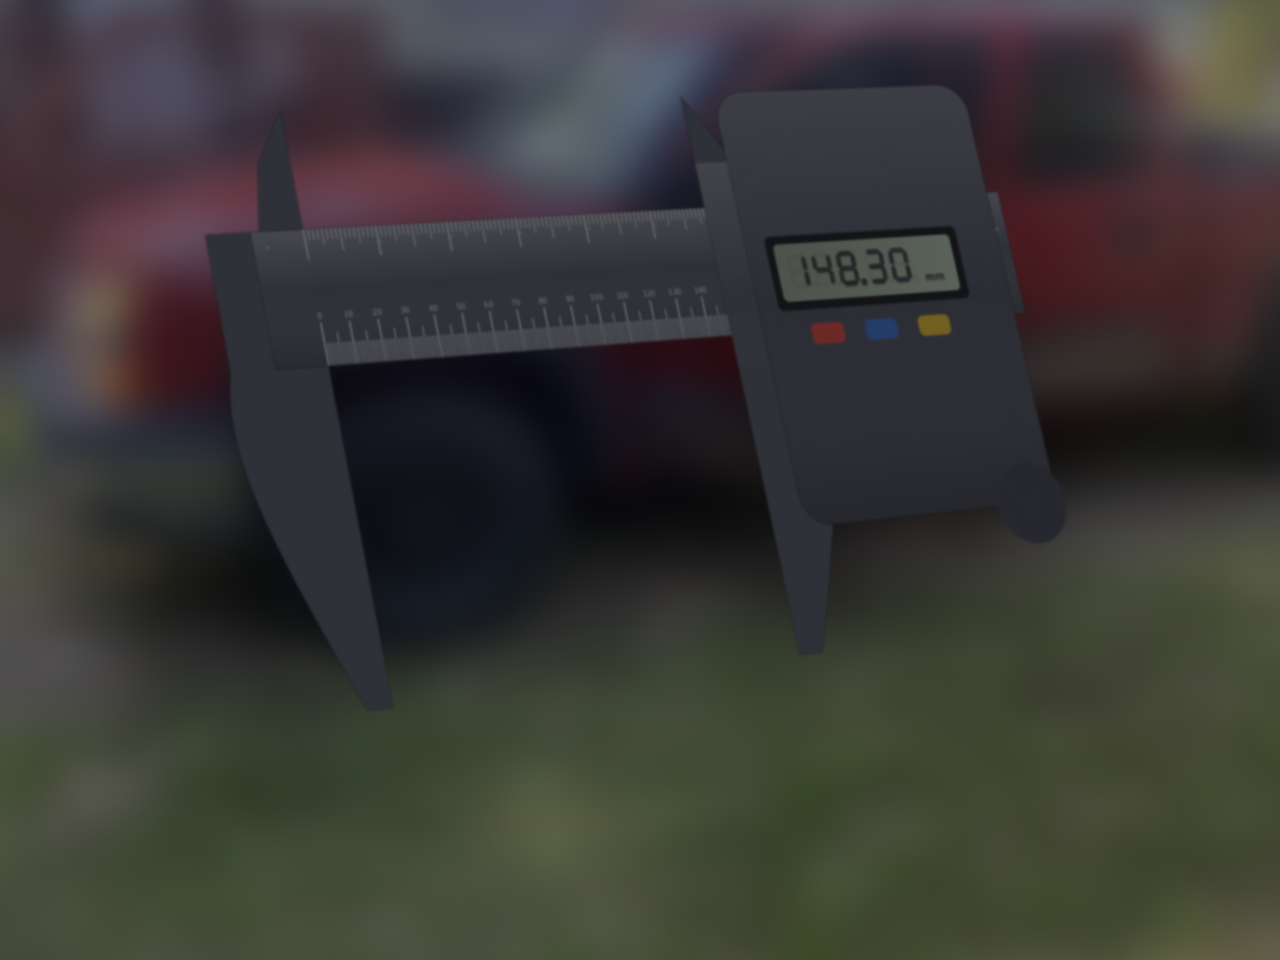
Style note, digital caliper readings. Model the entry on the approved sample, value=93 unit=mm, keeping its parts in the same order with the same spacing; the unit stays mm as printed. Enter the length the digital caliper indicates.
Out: value=148.30 unit=mm
